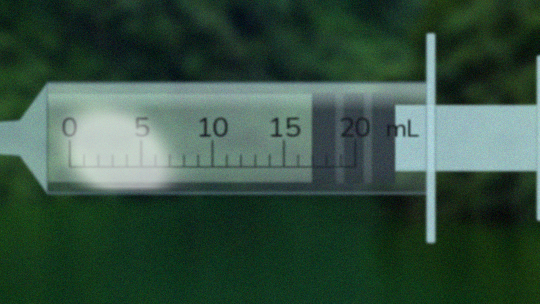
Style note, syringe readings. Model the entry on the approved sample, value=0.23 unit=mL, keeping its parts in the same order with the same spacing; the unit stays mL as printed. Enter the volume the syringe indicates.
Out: value=17 unit=mL
